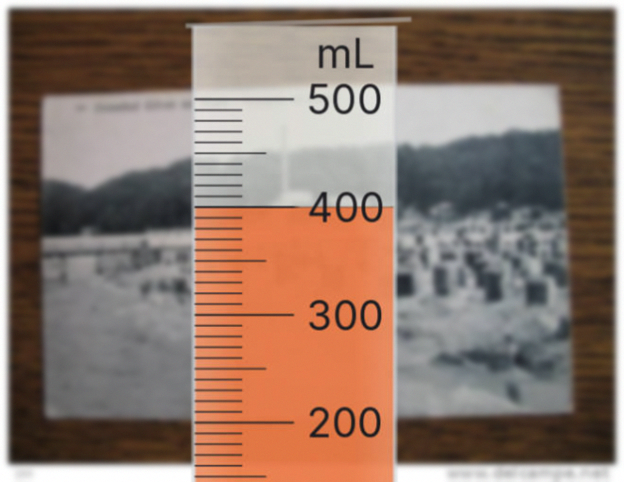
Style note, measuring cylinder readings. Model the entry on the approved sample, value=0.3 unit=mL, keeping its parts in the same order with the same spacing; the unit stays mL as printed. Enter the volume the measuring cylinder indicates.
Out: value=400 unit=mL
